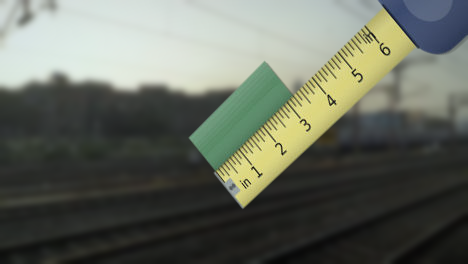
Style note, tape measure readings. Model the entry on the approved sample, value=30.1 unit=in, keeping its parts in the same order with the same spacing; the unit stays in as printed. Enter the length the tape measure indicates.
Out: value=3.25 unit=in
